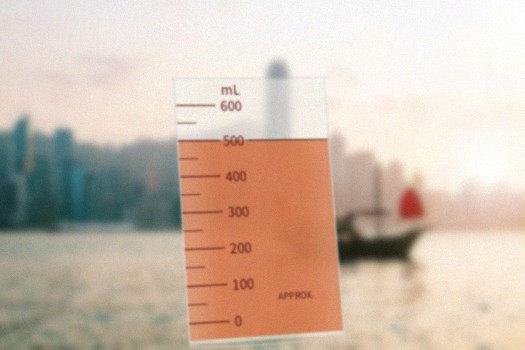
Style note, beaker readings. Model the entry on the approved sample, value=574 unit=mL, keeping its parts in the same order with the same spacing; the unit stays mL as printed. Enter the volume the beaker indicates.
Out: value=500 unit=mL
